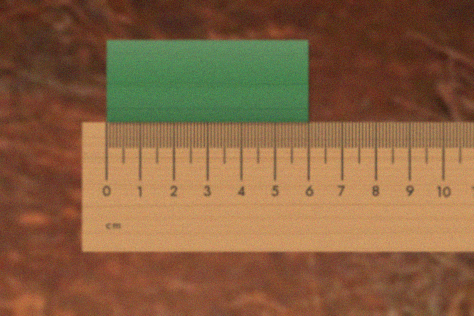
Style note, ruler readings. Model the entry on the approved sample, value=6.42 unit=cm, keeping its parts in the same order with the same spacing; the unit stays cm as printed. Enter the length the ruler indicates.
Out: value=6 unit=cm
